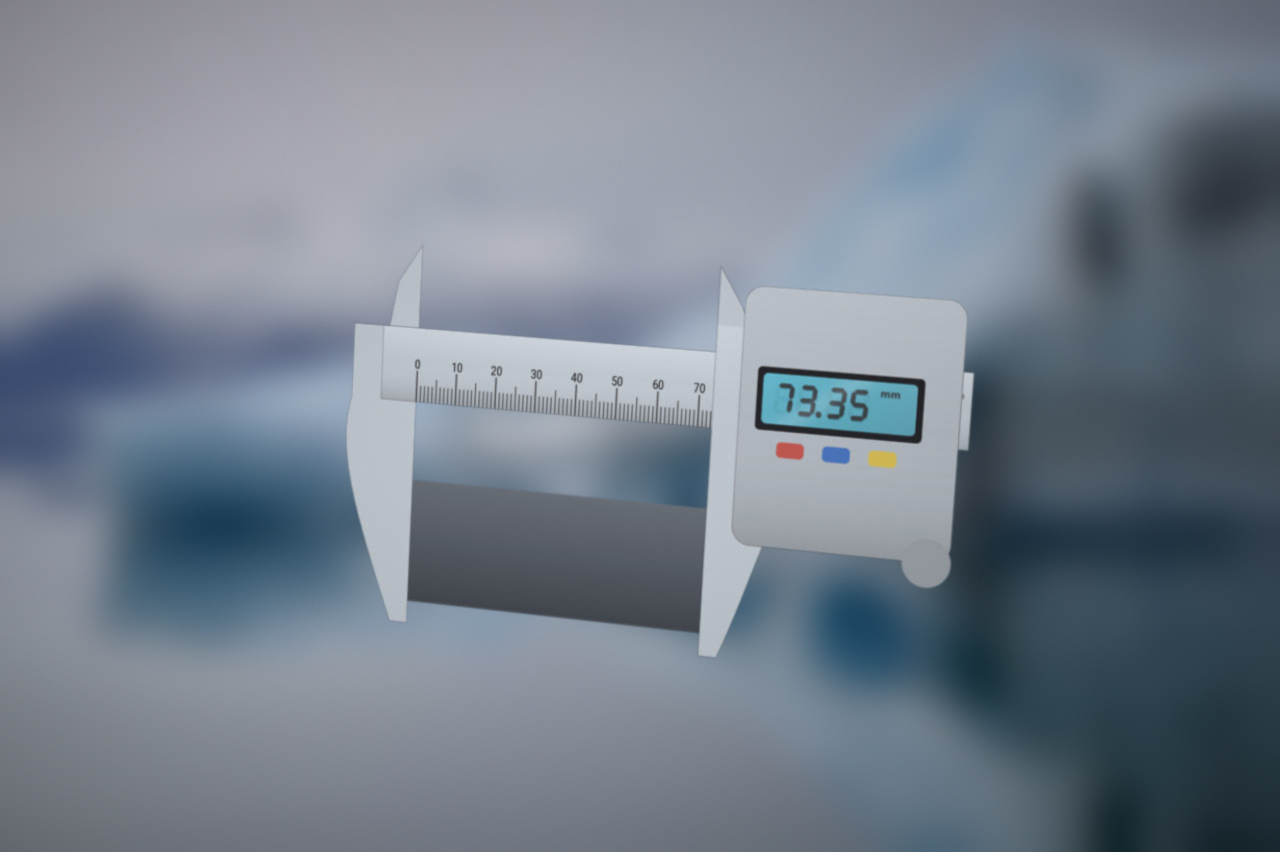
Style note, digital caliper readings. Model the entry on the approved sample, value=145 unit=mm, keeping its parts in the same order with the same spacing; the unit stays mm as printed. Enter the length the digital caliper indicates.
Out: value=73.35 unit=mm
